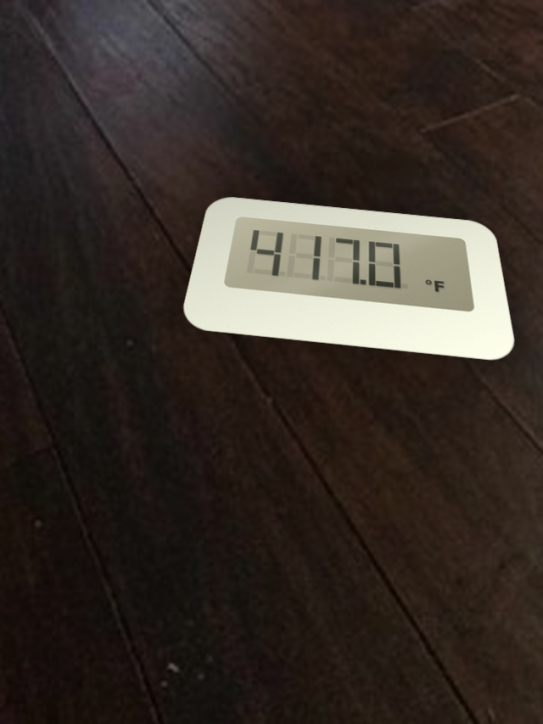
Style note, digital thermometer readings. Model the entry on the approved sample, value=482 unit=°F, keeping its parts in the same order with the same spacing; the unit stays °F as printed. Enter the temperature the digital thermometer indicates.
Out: value=417.0 unit=°F
